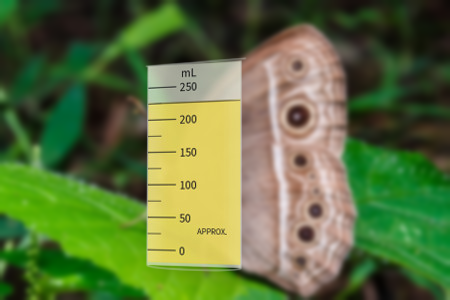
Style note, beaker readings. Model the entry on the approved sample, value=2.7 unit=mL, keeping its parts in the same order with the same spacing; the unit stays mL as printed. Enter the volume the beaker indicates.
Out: value=225 unit=mL
